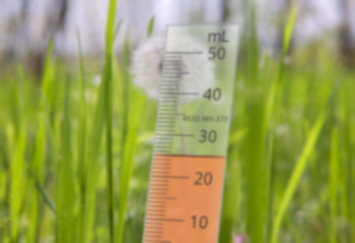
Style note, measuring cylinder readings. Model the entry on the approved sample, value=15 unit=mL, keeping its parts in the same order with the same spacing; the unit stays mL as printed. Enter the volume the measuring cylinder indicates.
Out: value=25 unit=mL
